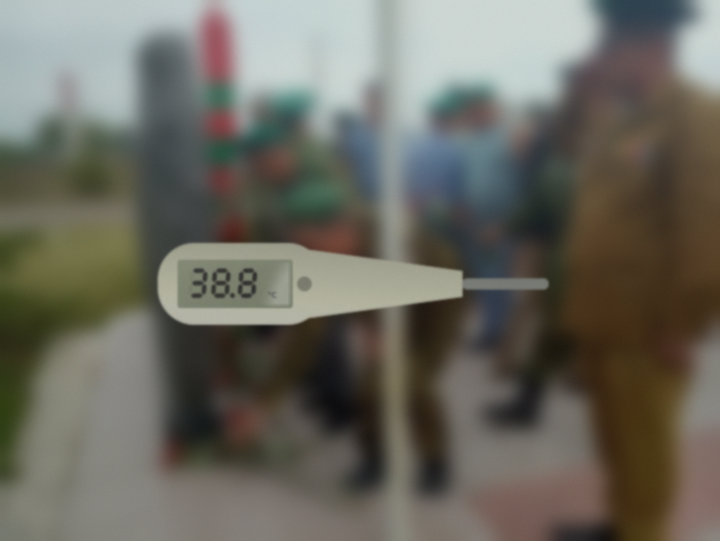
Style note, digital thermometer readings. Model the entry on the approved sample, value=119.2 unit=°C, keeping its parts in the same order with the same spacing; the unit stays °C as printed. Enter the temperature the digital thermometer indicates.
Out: value=38.8 unit=°C
